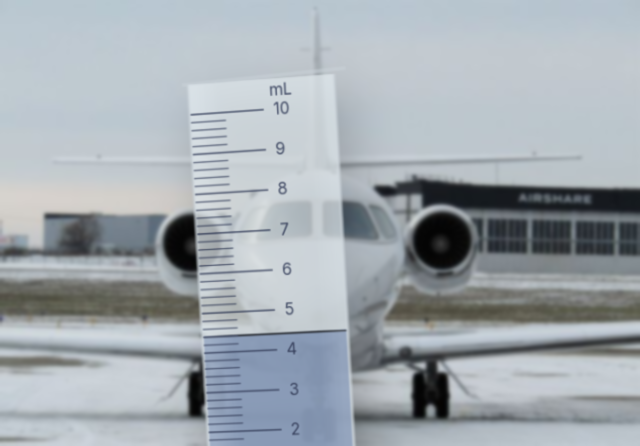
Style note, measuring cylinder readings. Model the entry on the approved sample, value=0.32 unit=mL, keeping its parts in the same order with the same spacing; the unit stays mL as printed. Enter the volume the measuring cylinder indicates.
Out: value=4.4 unit=mL
